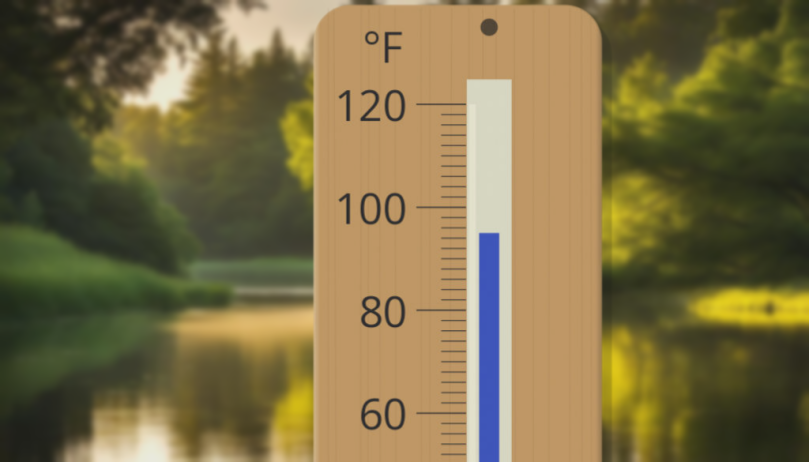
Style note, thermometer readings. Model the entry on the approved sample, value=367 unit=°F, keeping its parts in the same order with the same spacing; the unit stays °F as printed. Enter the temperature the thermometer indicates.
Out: value=95 unit=°F
